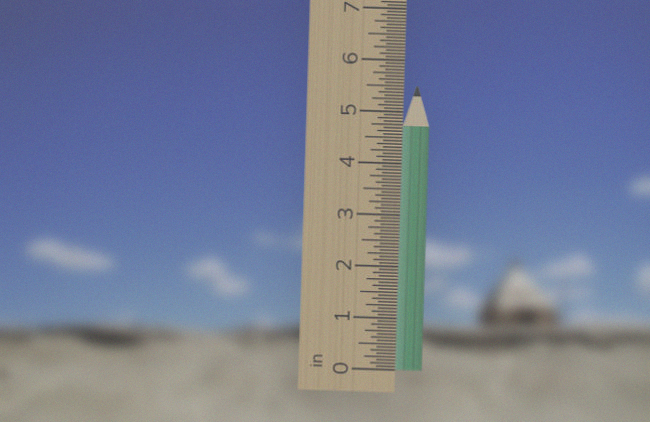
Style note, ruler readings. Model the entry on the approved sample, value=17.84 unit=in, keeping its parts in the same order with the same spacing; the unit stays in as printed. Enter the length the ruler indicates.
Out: value=5.5 unit=in
